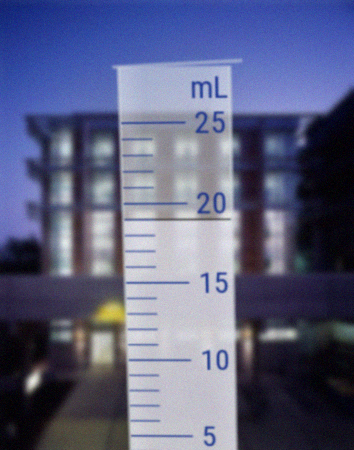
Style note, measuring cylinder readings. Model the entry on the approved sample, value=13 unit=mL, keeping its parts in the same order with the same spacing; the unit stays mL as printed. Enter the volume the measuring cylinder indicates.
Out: value=19 unit=mL
